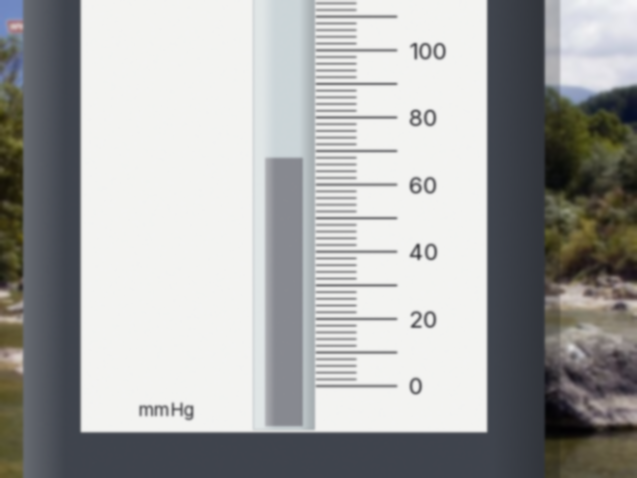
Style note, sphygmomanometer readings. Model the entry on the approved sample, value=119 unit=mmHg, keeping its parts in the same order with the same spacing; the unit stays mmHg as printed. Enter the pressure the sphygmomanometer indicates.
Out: value=68 unit=mmHg
